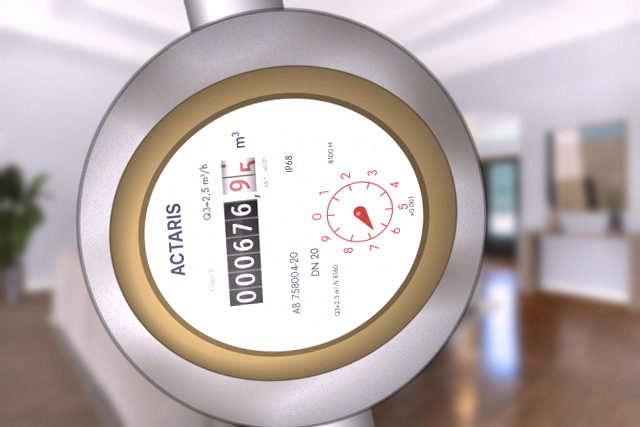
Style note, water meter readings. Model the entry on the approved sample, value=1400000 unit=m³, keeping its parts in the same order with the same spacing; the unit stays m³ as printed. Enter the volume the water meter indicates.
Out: value=676.946 unit=m³
